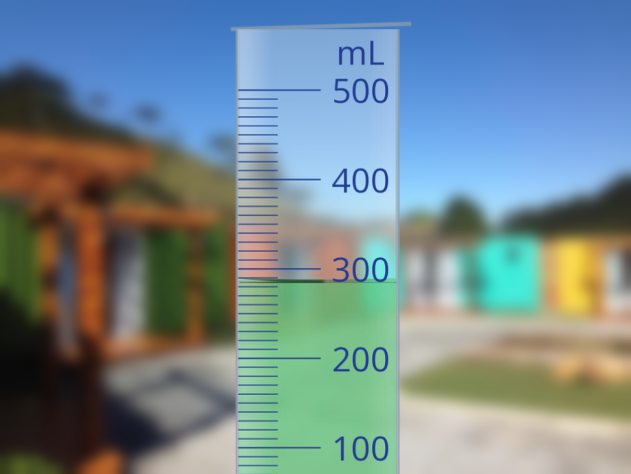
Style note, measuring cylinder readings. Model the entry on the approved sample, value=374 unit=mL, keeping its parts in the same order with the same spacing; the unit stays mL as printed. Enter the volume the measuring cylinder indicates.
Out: value=285 unit=mL
